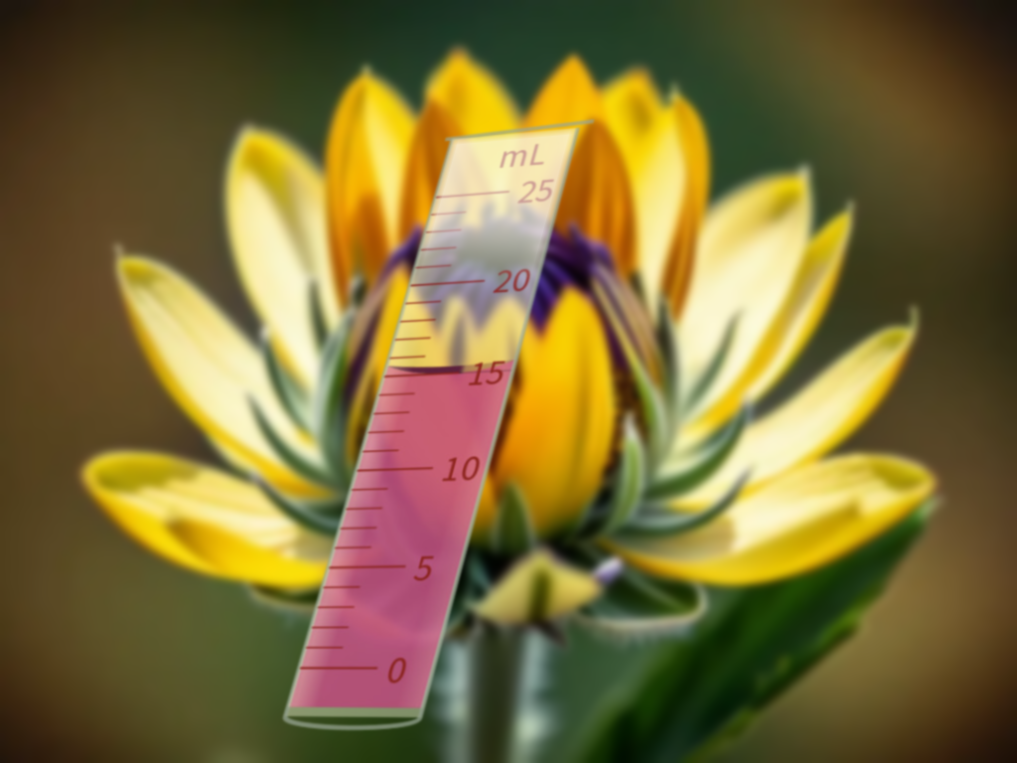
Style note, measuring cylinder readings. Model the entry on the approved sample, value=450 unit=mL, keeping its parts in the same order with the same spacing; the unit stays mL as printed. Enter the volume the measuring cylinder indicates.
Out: value=15 unit=mL
